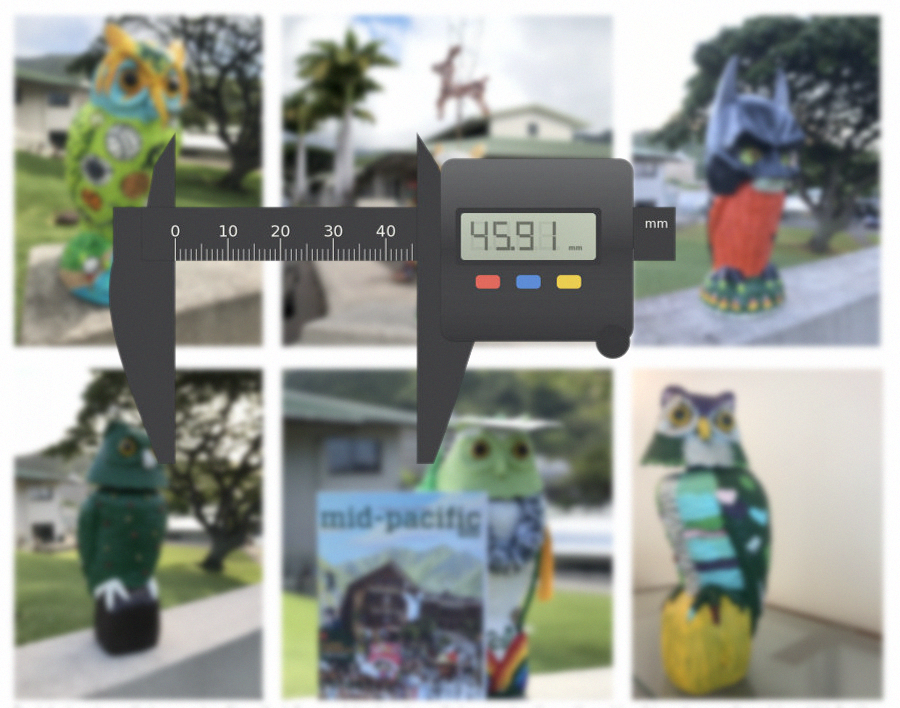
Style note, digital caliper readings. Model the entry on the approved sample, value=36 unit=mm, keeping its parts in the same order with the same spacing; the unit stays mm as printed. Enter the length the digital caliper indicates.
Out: value=45.91 unit=mm
